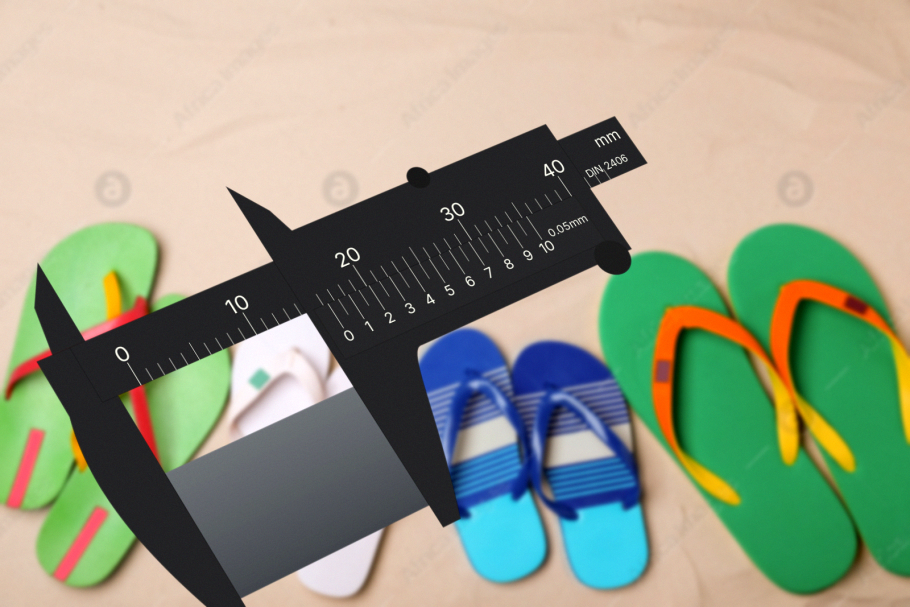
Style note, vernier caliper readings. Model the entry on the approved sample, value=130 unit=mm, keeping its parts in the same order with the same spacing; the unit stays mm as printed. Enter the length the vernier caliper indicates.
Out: value=16.4 unit=mm
